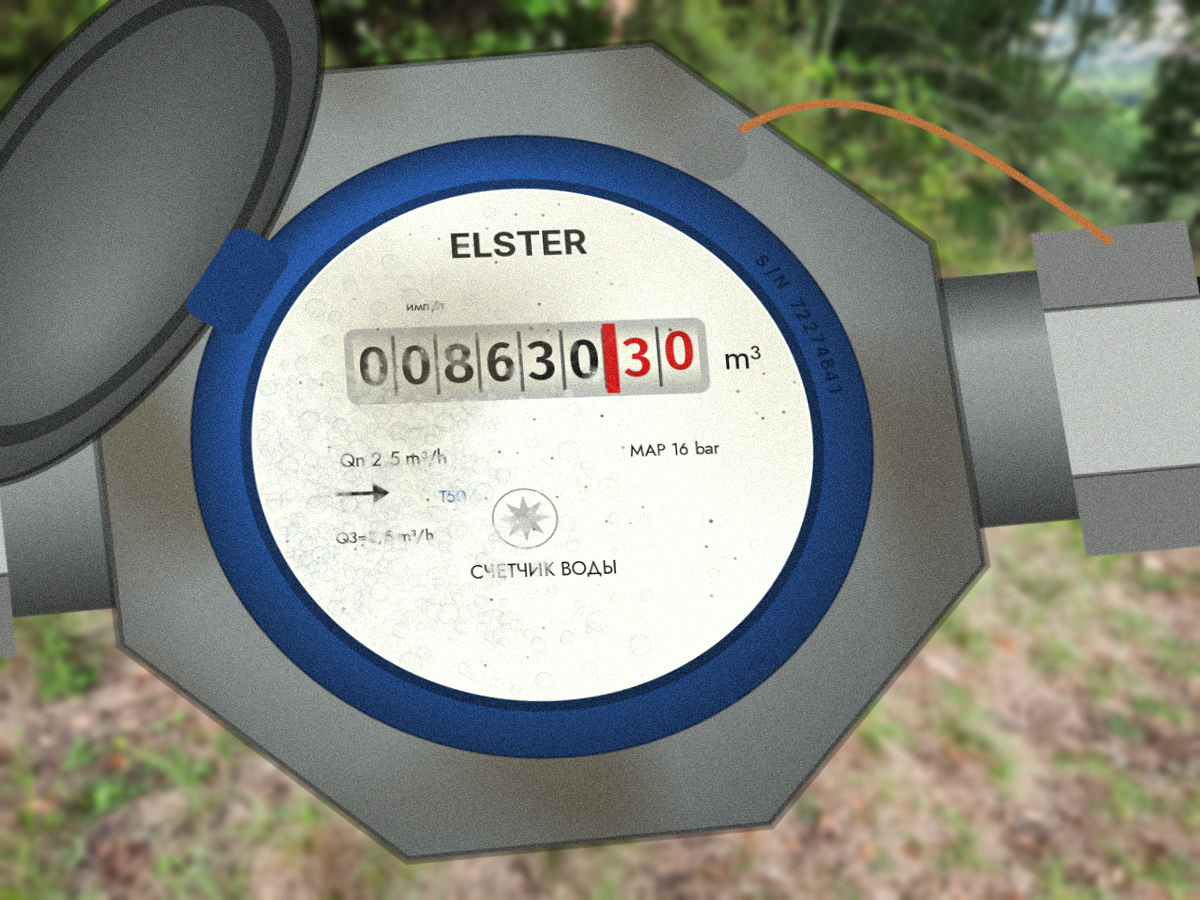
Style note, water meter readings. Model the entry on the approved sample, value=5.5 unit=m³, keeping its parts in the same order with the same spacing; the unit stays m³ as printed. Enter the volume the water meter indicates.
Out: value=8630.30 unit=m³
